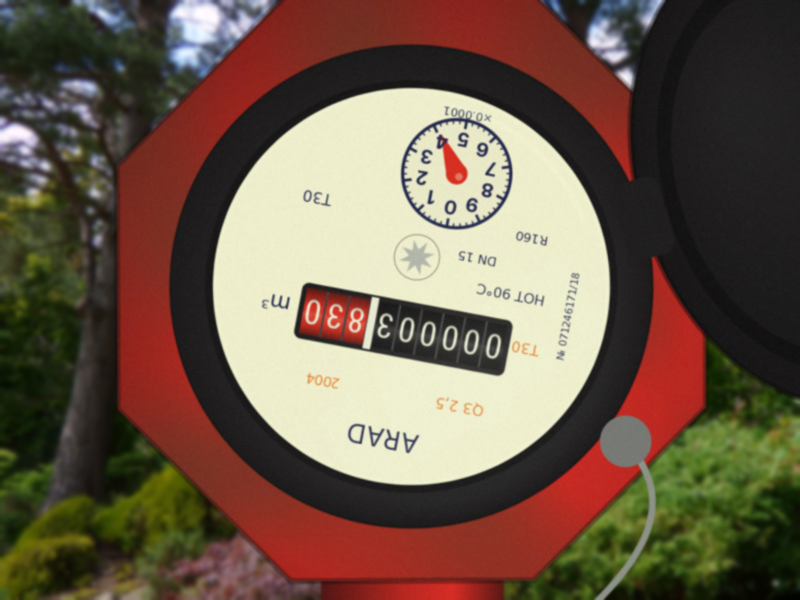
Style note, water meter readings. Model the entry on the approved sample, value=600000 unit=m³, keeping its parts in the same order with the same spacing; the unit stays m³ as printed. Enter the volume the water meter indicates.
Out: value=3.8304 unit=m³
